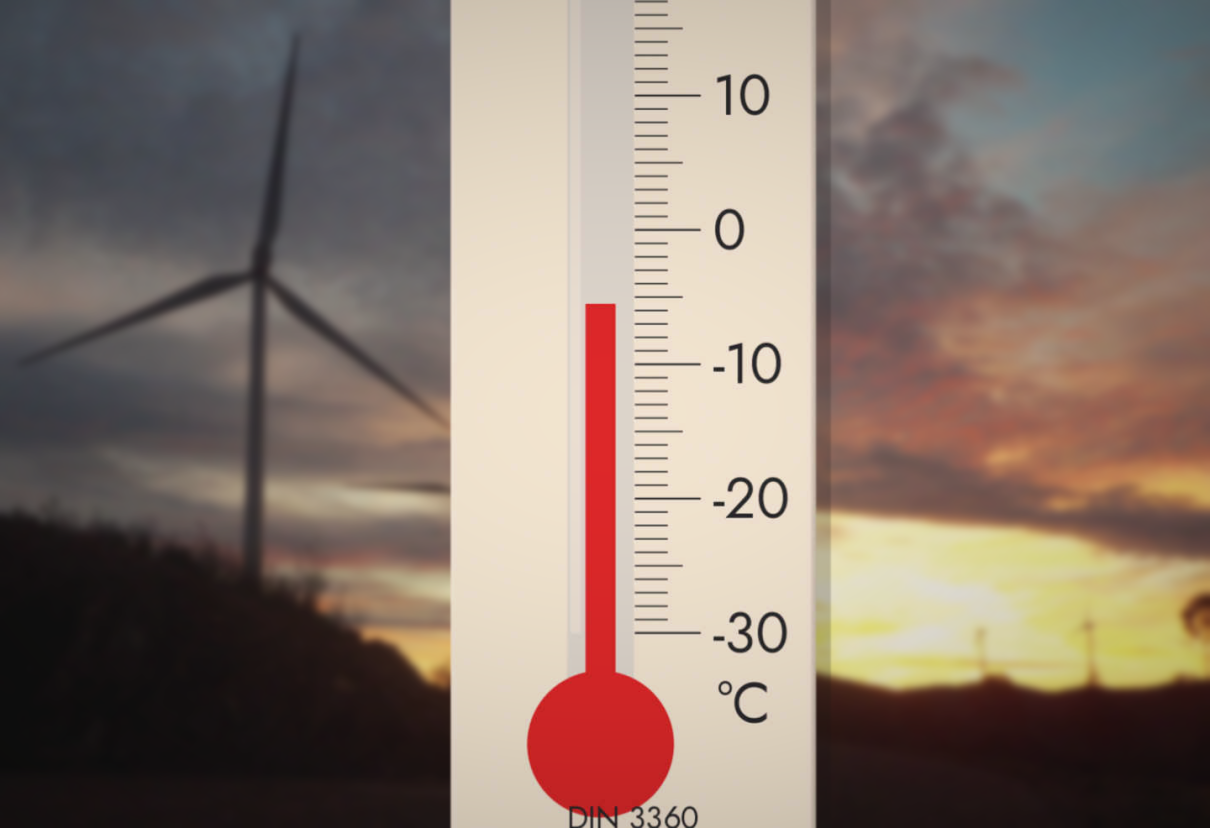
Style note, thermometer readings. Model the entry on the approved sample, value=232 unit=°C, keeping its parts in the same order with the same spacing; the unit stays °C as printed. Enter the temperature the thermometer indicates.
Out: value=-5.5 unit=°C
